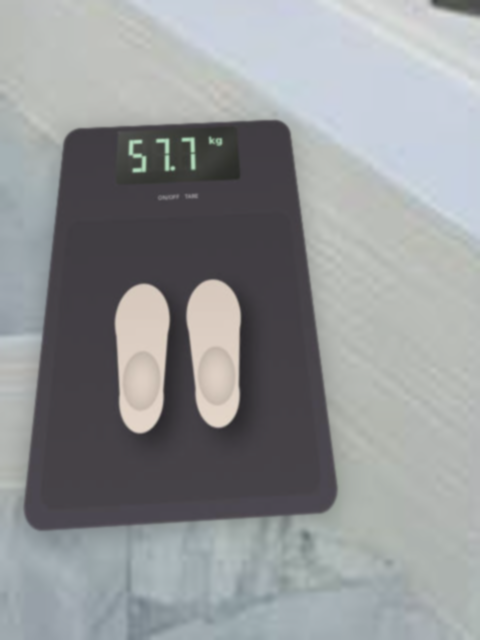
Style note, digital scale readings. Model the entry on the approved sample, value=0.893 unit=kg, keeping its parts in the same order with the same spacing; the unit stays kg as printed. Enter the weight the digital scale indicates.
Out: value=57.7 unit=kg
